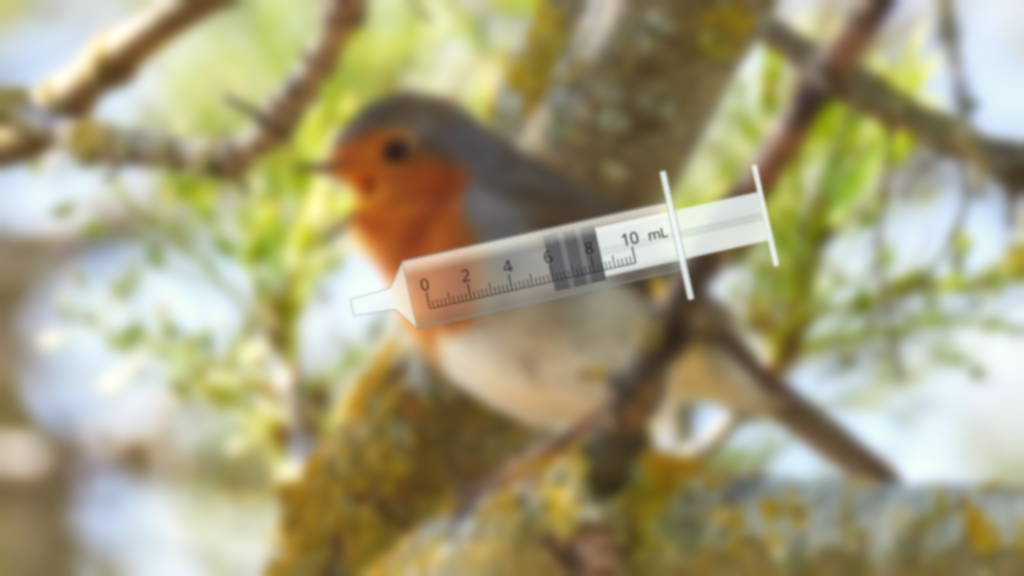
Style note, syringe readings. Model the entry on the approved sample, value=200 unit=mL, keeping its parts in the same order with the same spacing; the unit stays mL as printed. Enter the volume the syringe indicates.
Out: value=6 unit=mL
